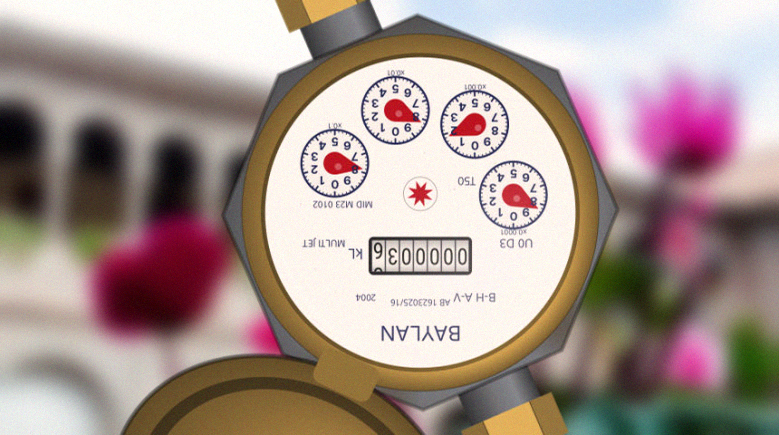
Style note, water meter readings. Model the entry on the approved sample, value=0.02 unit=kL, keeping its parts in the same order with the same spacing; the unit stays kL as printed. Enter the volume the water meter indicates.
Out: value=35.7818 unit=kL
